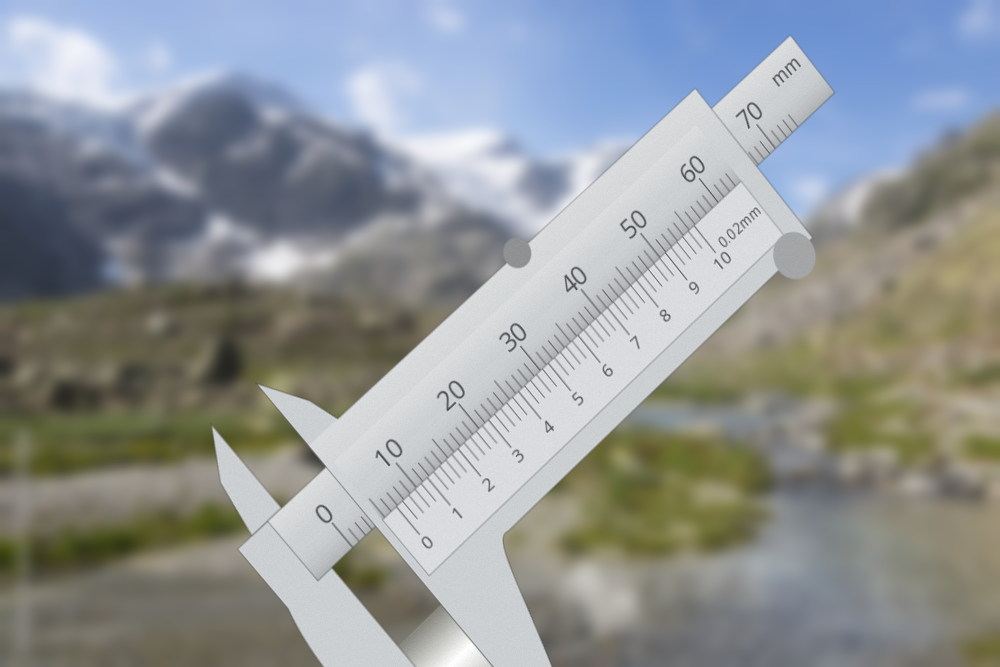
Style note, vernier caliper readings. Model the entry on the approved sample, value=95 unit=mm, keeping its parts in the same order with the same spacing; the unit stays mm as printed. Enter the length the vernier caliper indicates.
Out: value=6.8 unit=mm
